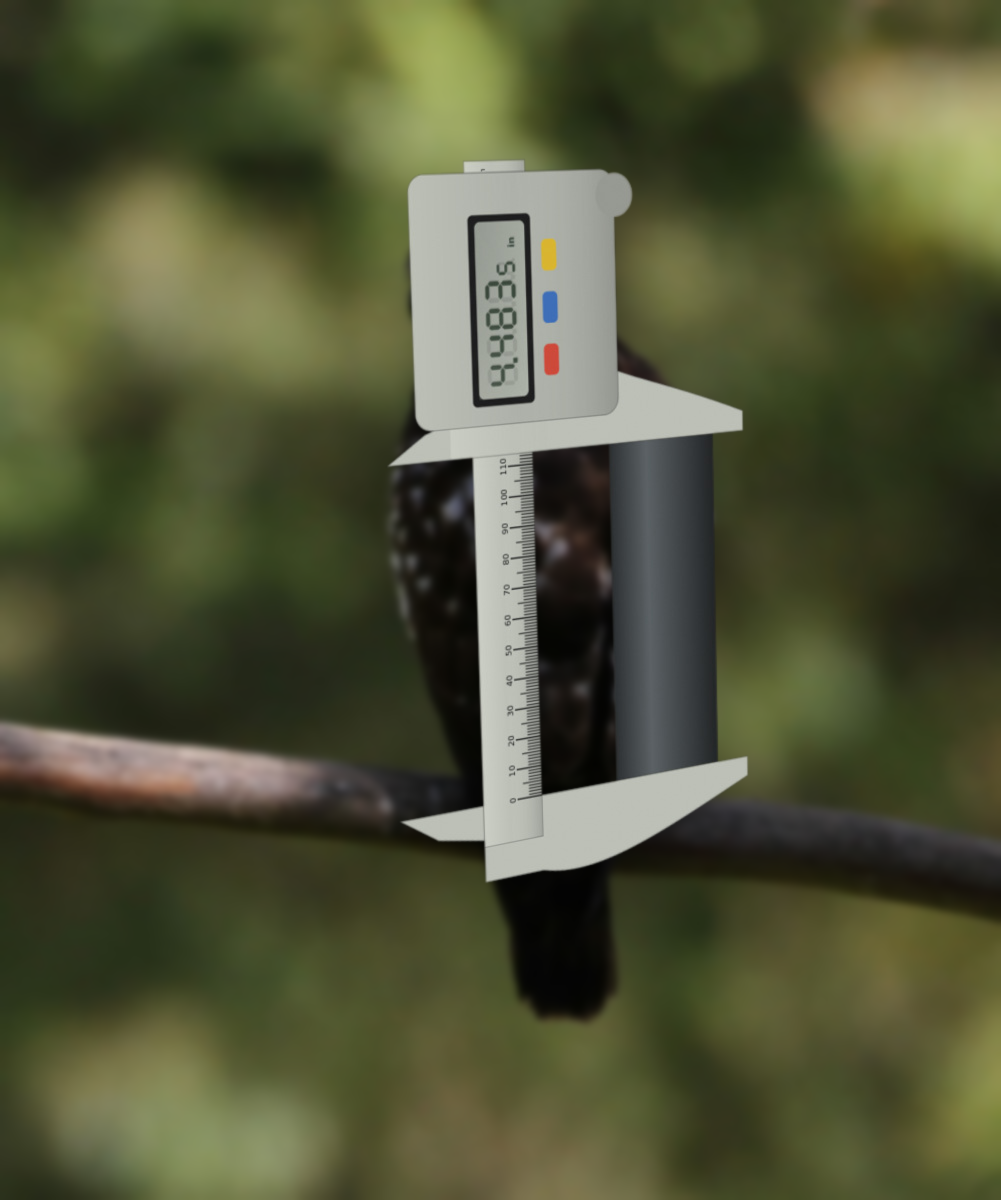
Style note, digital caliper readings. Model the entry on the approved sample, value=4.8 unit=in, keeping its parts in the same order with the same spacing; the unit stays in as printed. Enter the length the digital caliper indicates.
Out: value=4.4835 unit=in
